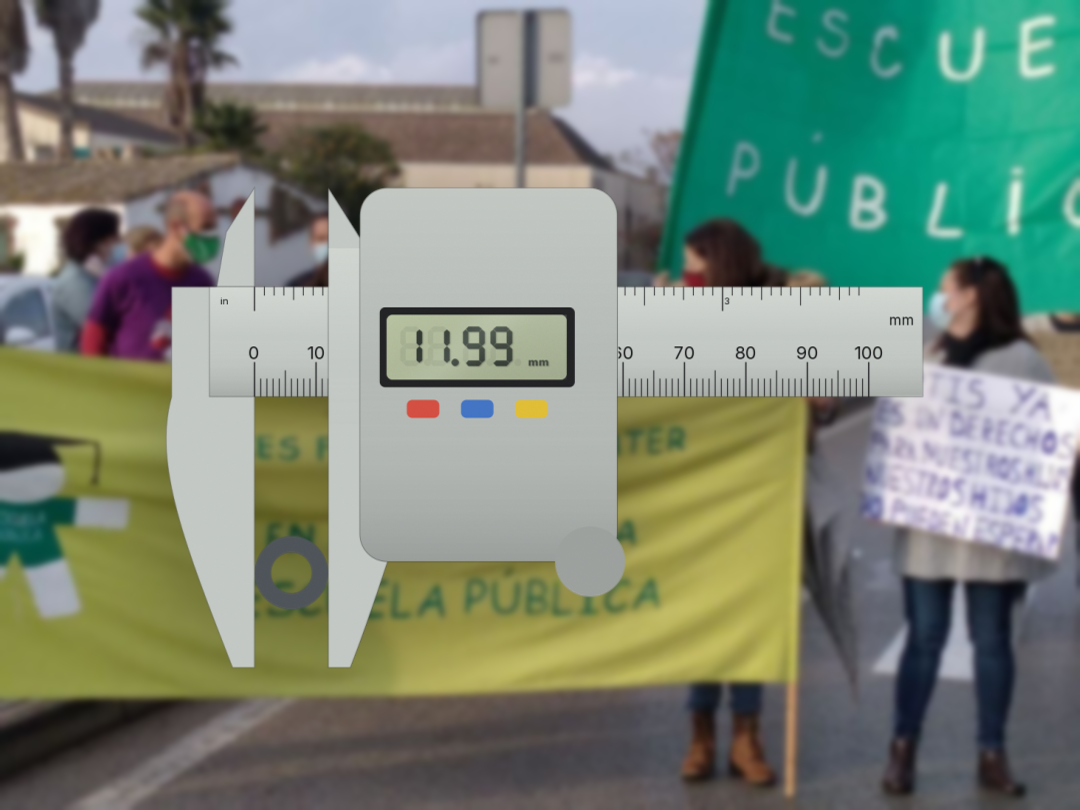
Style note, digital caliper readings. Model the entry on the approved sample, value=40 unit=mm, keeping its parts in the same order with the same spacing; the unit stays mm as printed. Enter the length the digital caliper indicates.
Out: value=11.99 unit=mm
